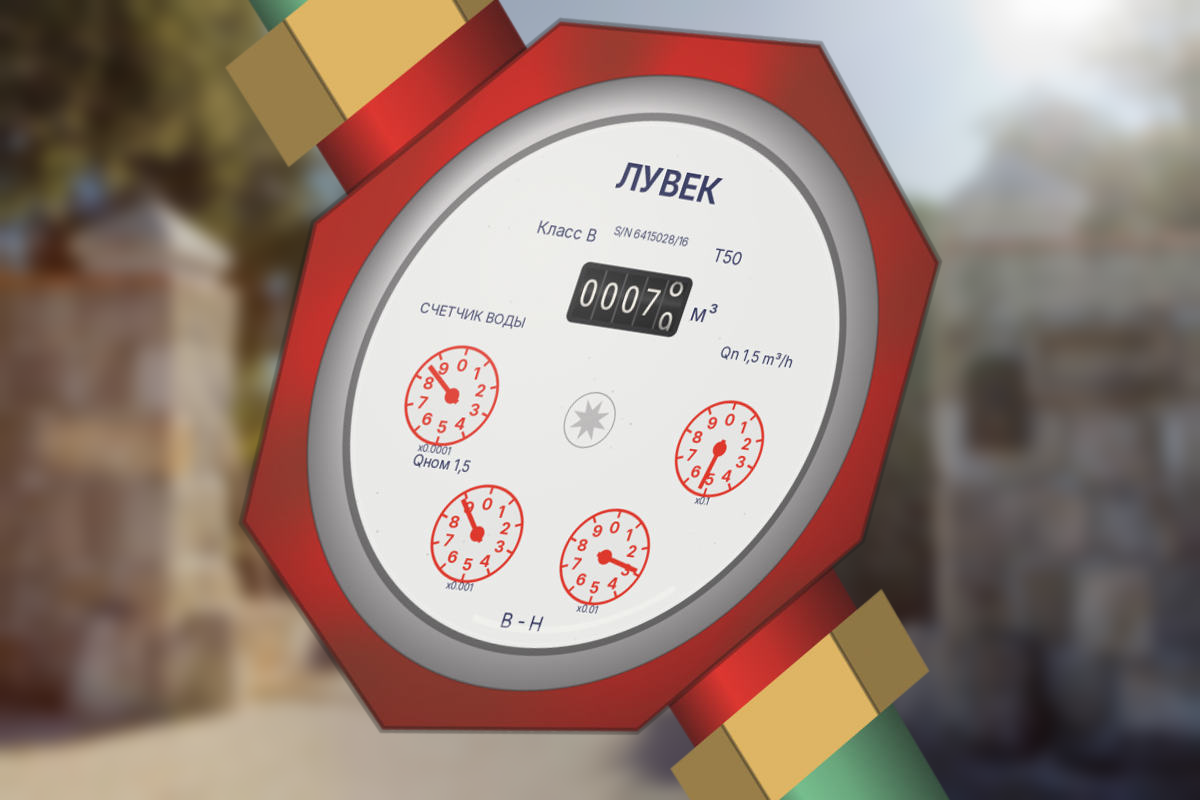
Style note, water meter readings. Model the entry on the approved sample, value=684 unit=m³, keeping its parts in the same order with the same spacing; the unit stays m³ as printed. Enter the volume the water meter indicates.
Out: value=78.5288 unit=m³
